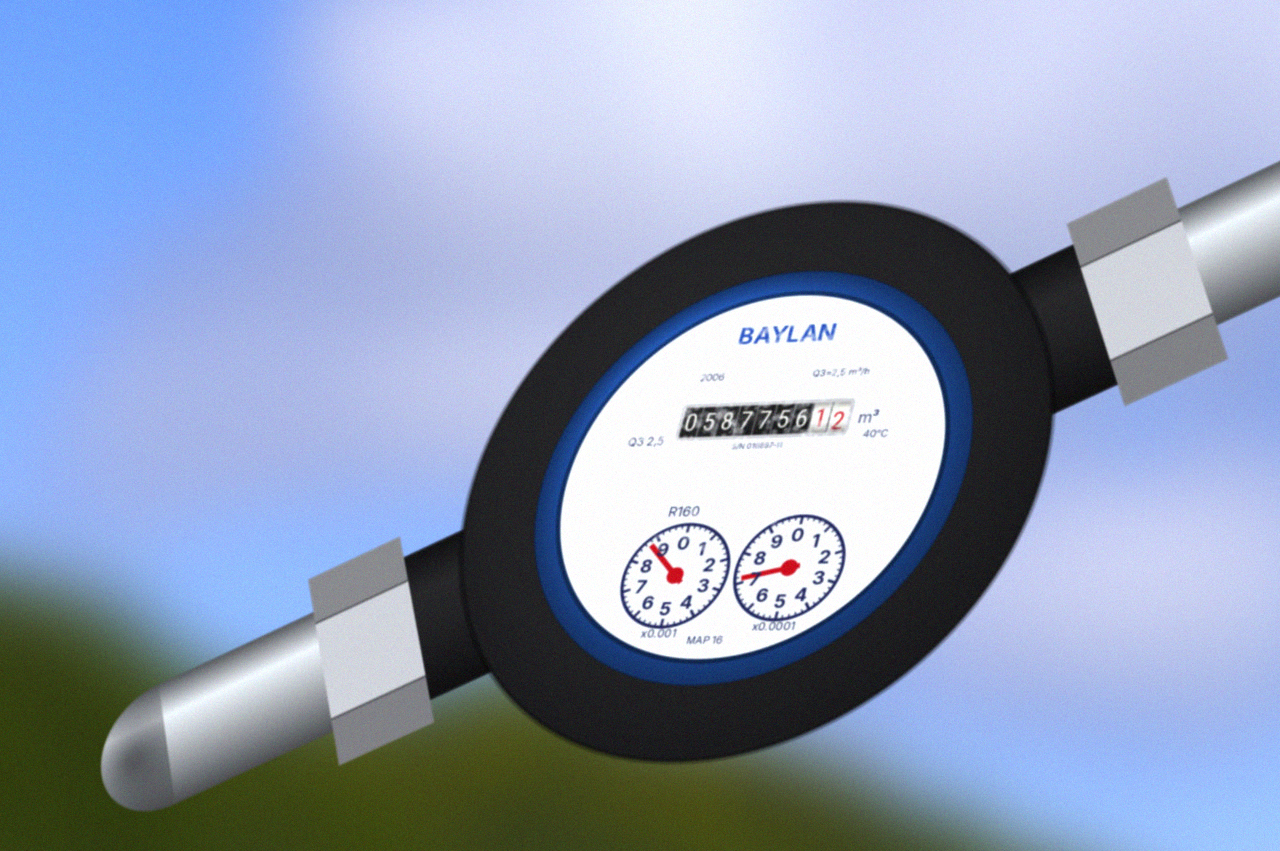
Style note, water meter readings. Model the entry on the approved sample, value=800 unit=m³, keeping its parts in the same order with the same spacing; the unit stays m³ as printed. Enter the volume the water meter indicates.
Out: value=587756.1187 unit=m³
